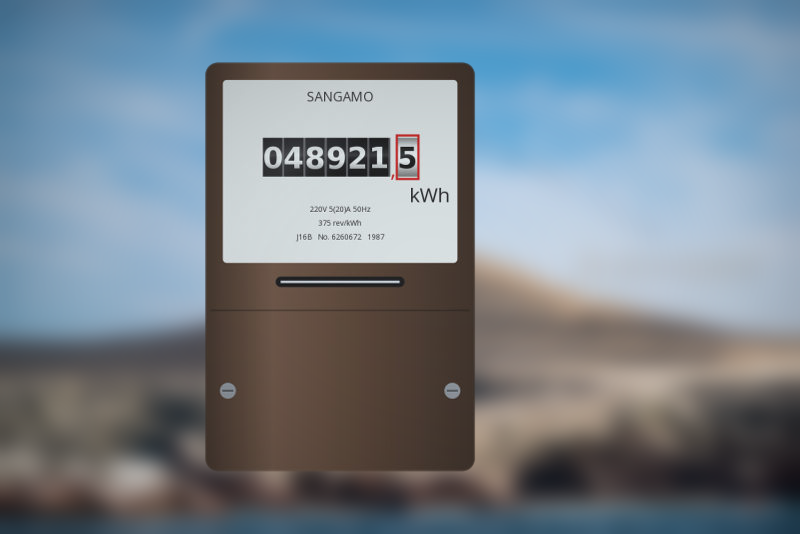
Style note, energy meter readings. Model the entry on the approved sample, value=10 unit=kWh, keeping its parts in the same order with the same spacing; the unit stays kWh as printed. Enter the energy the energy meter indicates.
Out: value=48921.5 unit=kWh
